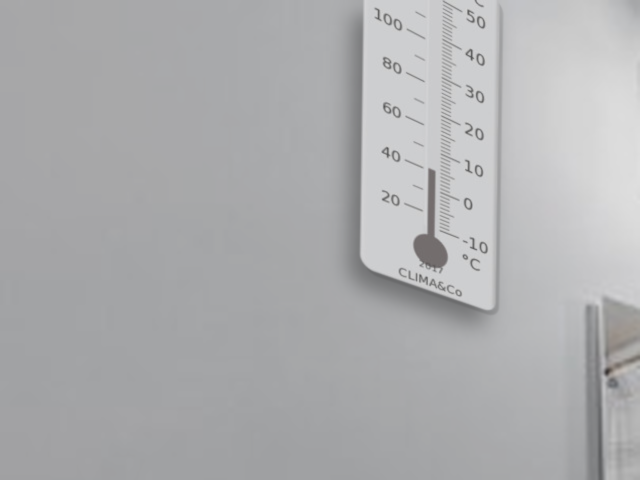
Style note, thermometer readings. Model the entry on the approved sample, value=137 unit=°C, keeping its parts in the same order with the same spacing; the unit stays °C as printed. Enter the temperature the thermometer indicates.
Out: value=5 unit=°C
